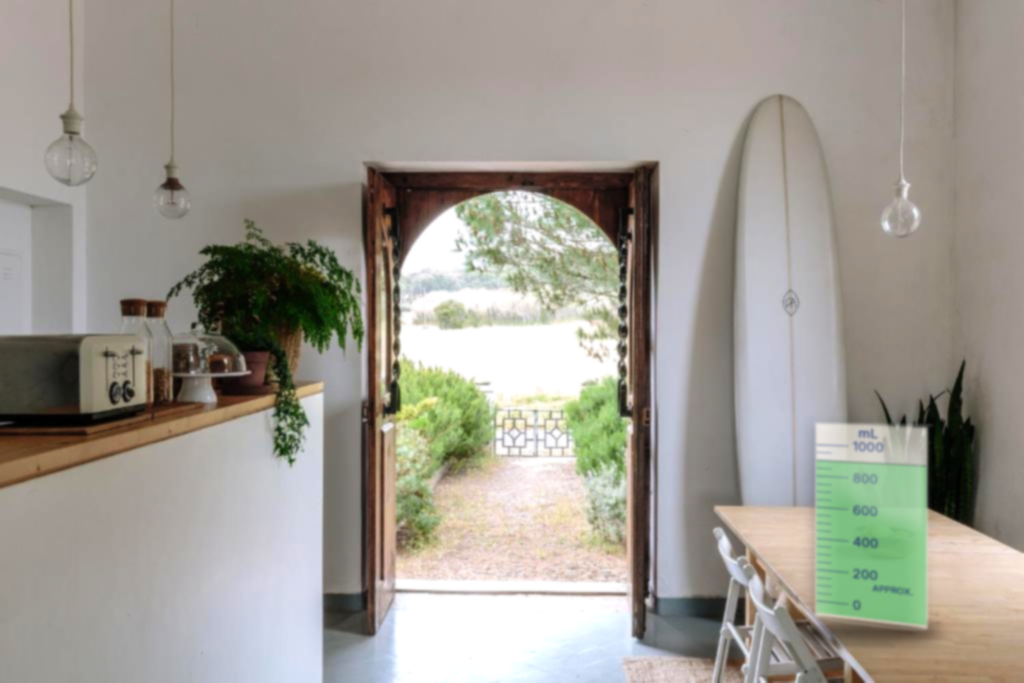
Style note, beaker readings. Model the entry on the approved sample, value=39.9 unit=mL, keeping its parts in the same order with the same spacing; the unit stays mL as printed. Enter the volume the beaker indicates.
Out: value=900 unit=mL
